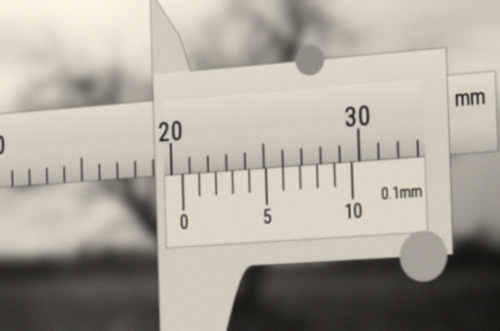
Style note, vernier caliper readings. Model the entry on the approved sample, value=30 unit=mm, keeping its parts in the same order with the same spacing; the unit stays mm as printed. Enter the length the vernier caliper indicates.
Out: value=20.6 unit=mm
